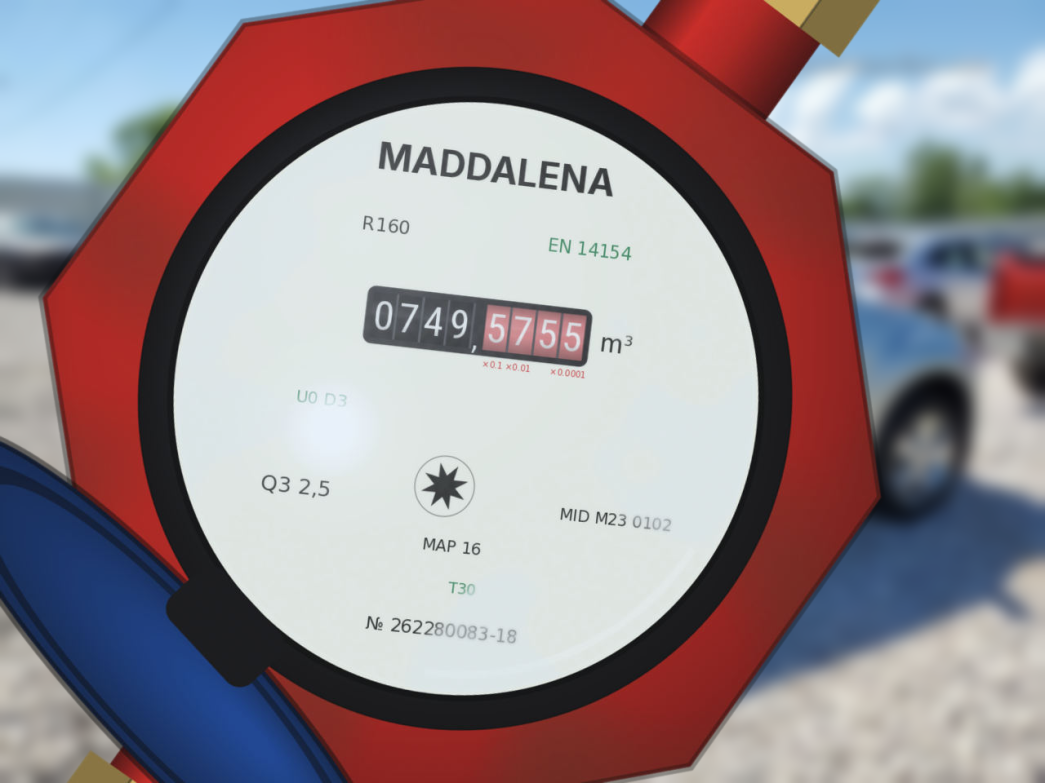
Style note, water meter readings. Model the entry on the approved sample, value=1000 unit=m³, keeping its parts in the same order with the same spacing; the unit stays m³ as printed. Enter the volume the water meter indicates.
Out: value=749.5755 unit=m³
